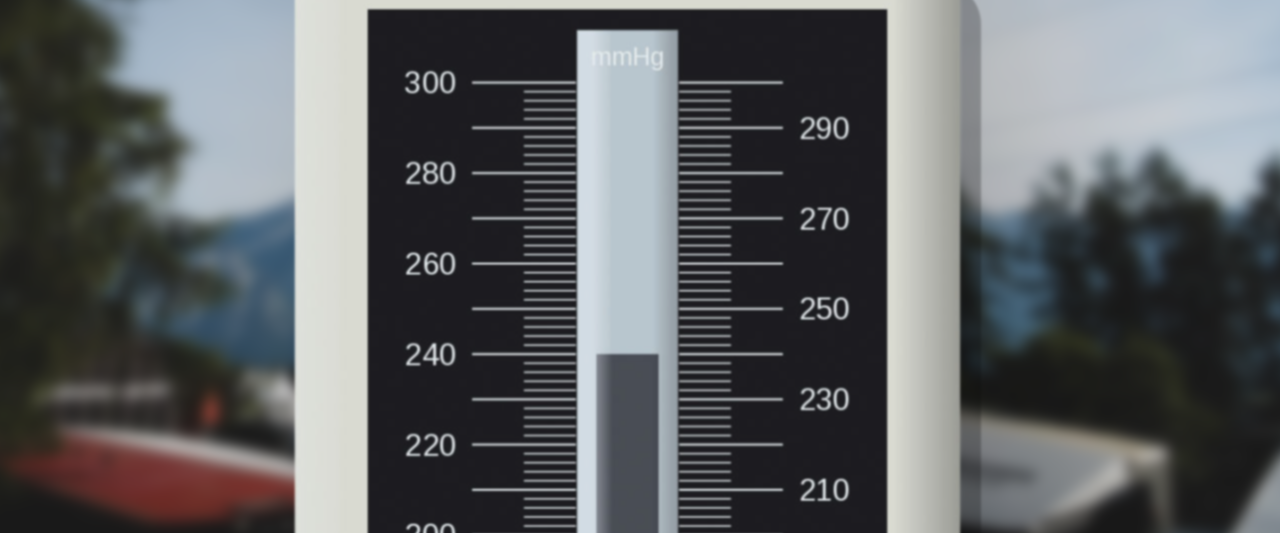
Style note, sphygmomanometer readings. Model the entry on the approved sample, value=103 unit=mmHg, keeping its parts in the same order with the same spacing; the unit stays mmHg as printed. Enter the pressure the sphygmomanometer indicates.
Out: value=240 unit=mmHg
